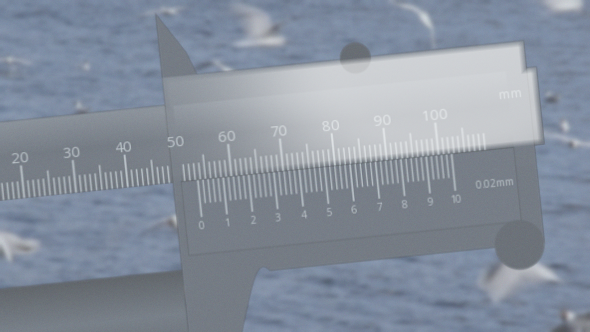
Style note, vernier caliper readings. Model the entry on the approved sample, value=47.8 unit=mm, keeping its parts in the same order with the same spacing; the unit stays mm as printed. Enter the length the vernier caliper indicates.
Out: value=53.5 unit=mm
